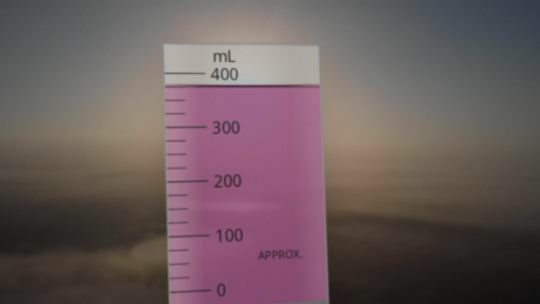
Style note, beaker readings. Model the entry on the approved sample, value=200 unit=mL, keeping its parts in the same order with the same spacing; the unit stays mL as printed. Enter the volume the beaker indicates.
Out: value=375 unit=mL
